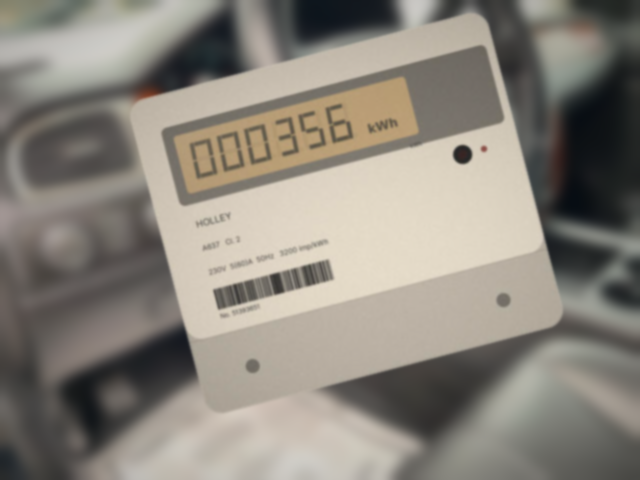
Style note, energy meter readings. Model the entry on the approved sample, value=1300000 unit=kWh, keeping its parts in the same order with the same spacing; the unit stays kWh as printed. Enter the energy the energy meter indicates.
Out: value=356 unit=kWh
